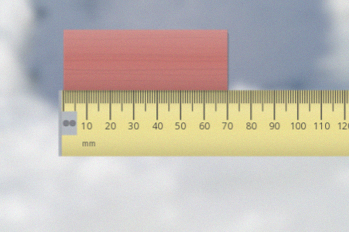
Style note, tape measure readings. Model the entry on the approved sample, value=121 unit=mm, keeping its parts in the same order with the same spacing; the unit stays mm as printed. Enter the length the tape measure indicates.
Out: value=70 unit=mm
